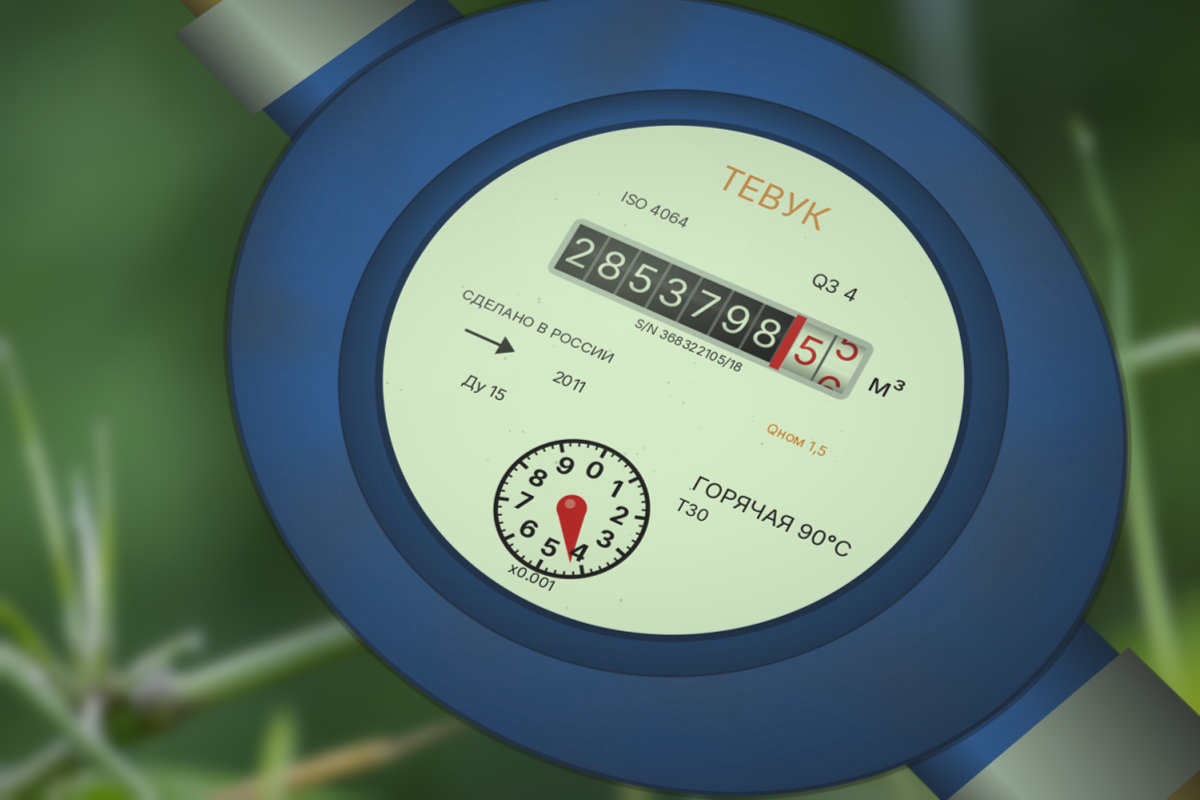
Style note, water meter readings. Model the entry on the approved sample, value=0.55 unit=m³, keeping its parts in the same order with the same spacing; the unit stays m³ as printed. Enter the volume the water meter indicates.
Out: value=2853798.554 unit=m³
